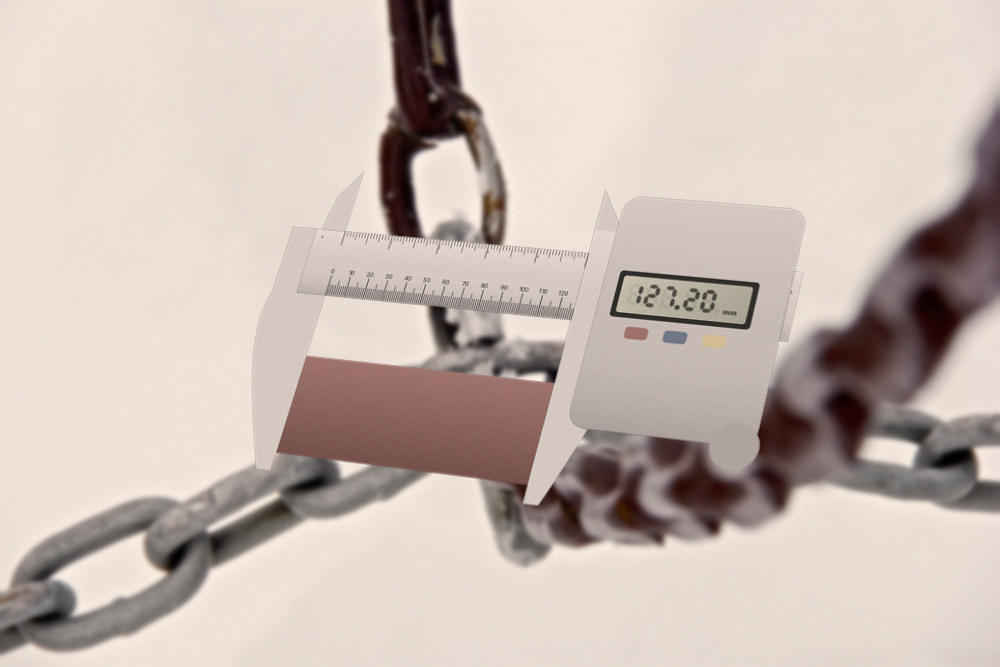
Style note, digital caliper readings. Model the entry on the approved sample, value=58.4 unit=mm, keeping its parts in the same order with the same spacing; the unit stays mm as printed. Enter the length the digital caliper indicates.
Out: value=127.20 unit=mm
